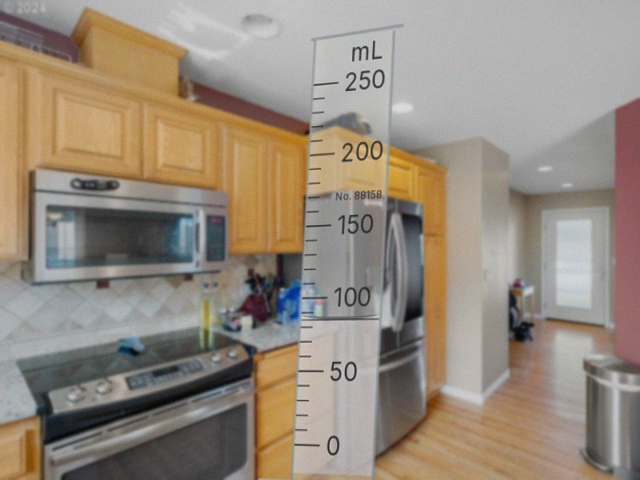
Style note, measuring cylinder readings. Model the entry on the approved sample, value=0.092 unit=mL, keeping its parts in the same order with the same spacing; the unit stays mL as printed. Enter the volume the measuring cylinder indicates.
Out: value=85 unit=mL
